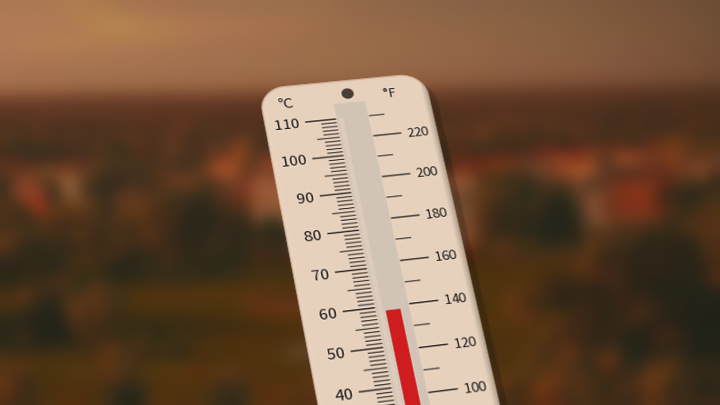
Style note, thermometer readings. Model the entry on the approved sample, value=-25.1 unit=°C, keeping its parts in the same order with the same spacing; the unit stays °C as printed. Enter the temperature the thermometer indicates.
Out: value=59 unit=°C
